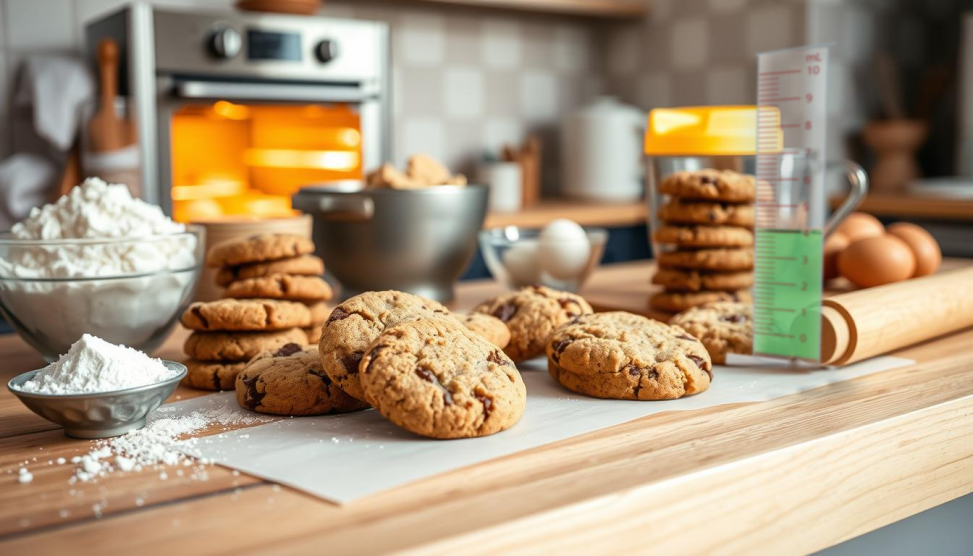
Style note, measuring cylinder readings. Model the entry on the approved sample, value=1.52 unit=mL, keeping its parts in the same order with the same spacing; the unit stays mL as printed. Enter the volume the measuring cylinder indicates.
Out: value=4 unit=mL
